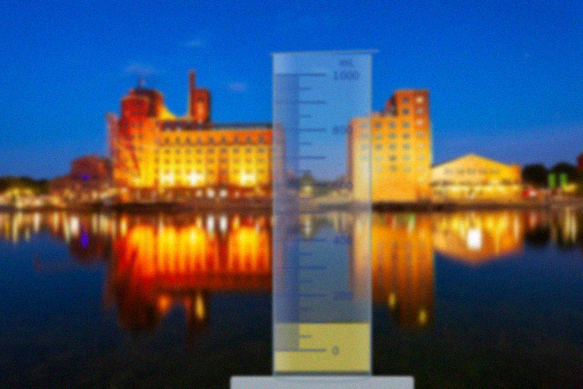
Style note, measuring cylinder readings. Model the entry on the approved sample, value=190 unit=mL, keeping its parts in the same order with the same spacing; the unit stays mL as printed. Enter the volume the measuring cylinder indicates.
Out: value=100 unit=mL
